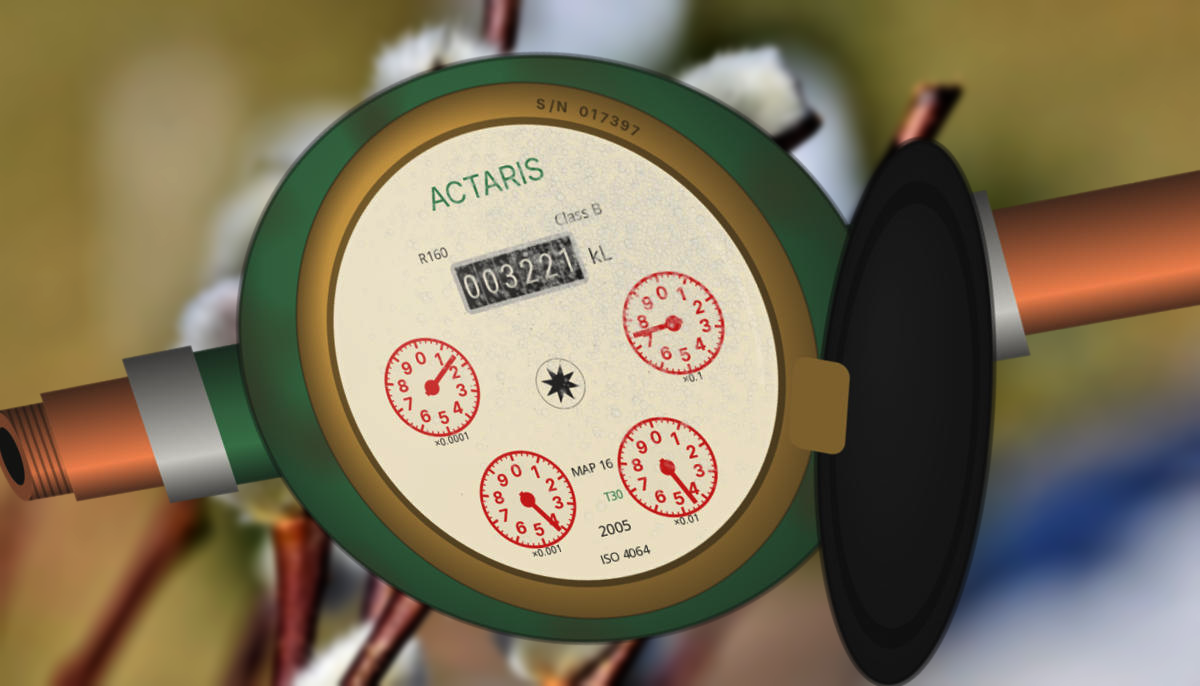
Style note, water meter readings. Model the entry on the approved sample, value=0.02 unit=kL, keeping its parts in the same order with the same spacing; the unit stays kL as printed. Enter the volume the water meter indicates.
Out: value=3221.7441 unit=kL
